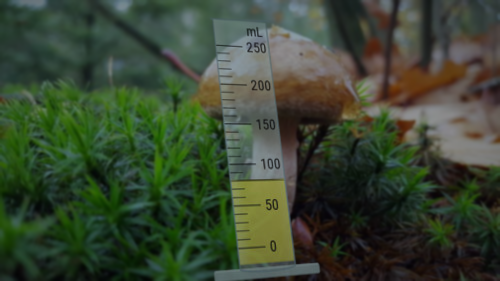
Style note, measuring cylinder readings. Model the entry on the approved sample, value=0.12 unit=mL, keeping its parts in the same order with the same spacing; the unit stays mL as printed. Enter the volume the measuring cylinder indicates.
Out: value=80 unit=mL
